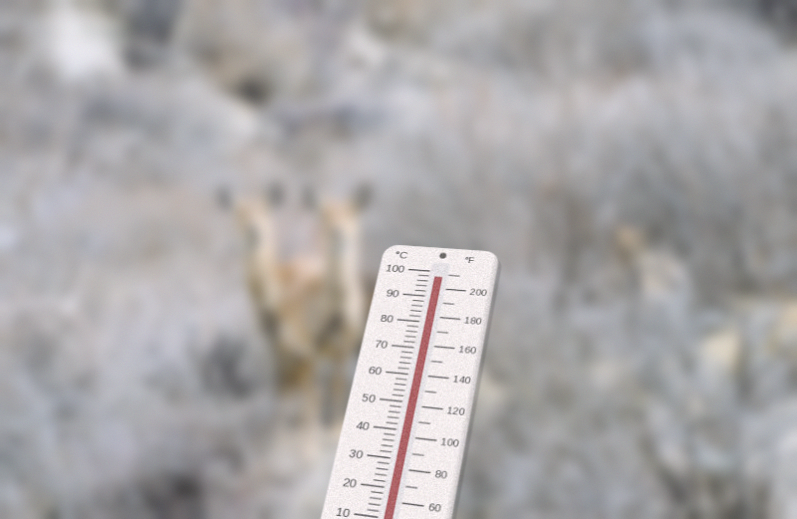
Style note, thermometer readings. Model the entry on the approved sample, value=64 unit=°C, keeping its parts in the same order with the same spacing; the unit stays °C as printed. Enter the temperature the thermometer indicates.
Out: value=98 unit=°C
